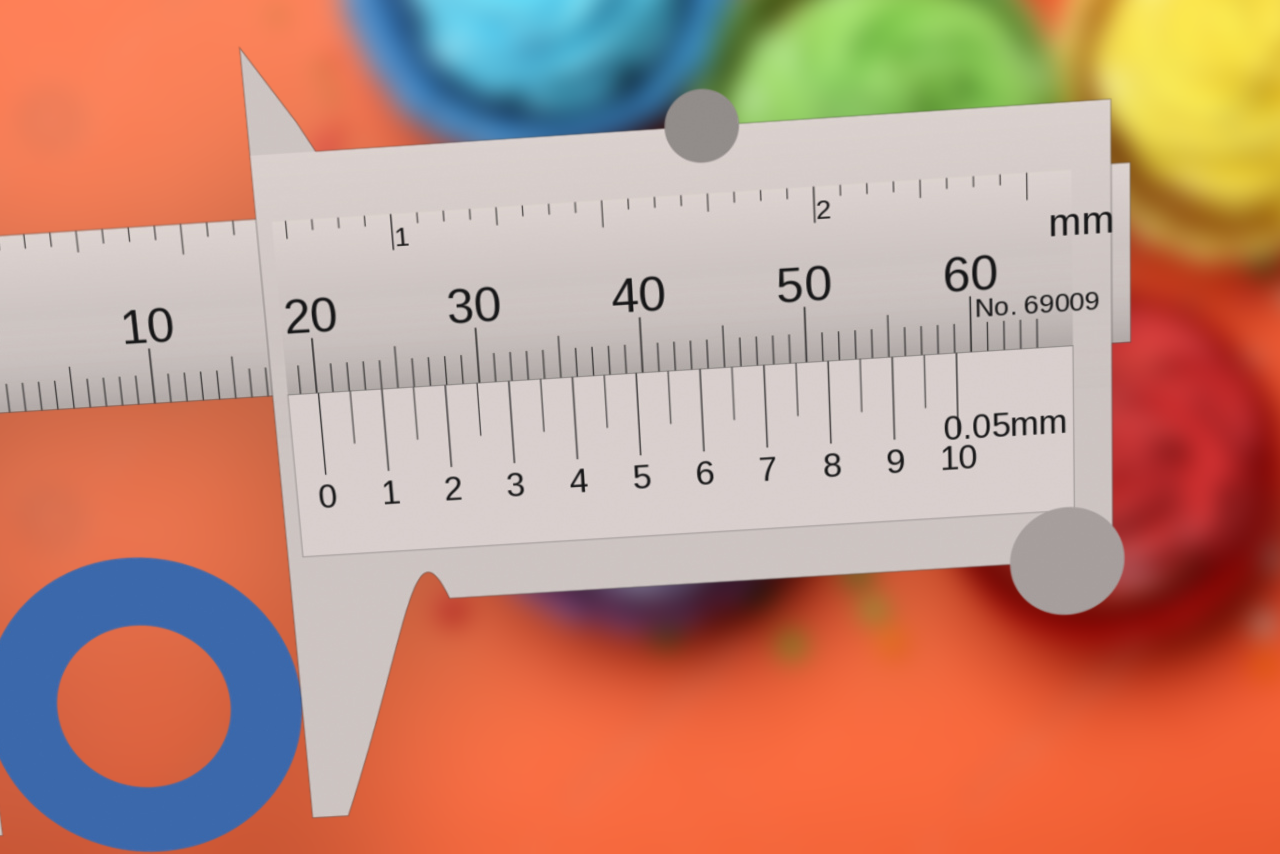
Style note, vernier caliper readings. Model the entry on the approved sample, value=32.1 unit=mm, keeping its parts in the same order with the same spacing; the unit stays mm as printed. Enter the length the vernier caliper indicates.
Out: value=20.1 unit=mm
